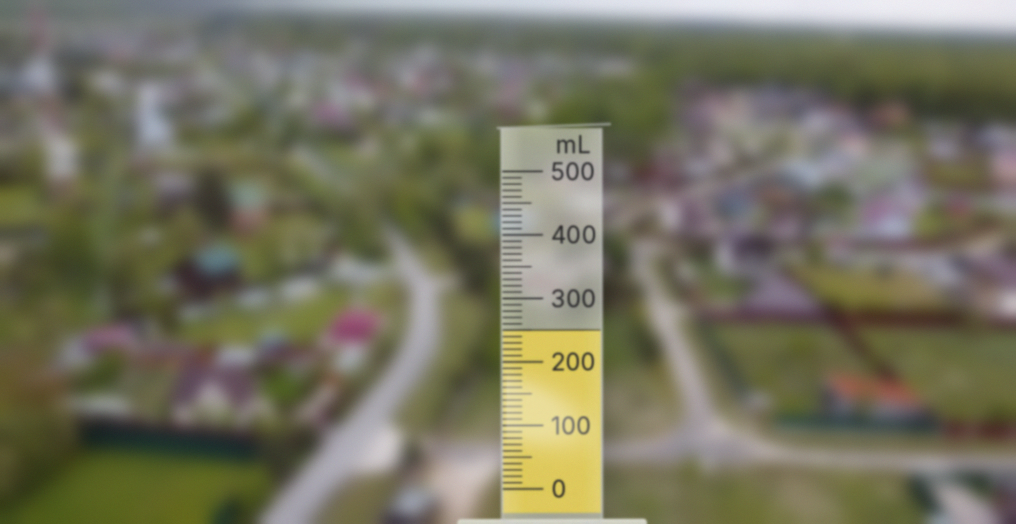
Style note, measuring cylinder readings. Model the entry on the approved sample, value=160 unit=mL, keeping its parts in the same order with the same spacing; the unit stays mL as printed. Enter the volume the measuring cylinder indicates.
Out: value=250 unit=mL
